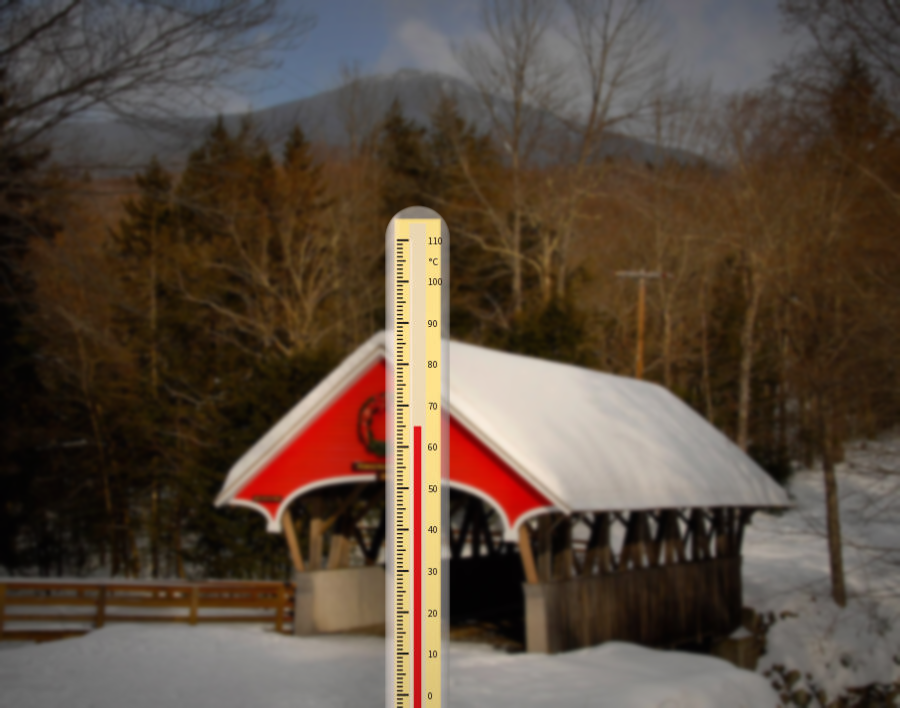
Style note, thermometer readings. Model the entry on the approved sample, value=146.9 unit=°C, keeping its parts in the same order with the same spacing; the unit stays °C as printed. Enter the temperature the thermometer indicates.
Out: value=65 unit=°C
